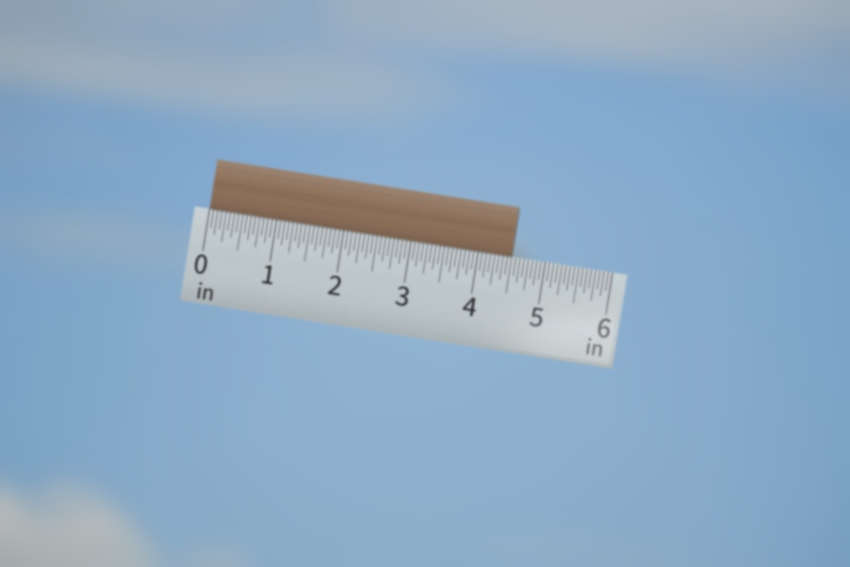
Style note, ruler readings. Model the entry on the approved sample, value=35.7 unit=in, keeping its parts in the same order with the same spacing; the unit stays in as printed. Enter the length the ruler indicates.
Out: value=4.5 unit=in
